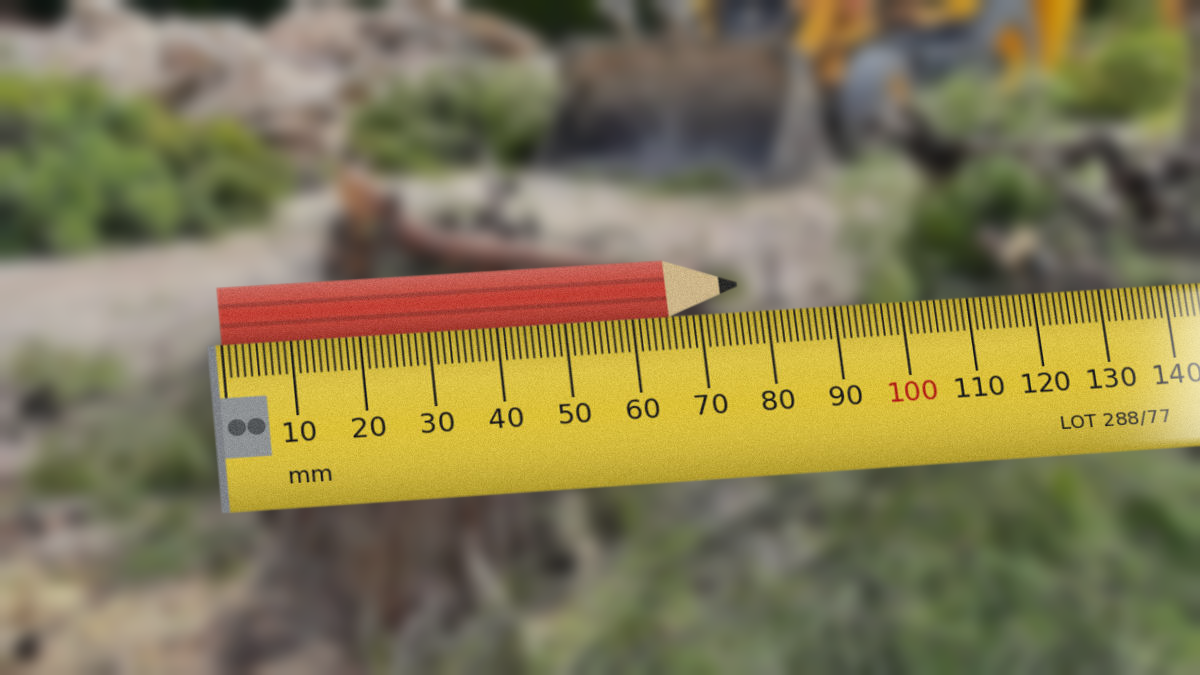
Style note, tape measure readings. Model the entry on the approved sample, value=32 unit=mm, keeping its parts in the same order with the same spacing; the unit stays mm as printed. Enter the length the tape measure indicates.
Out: value=76 unit=mm
